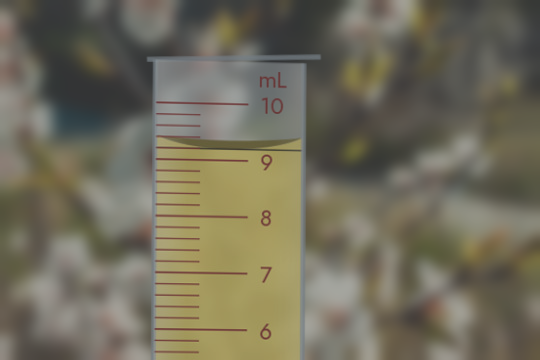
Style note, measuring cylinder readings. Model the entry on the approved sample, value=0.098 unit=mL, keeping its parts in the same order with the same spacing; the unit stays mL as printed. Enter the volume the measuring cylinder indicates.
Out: value=9.2 unit=mL
